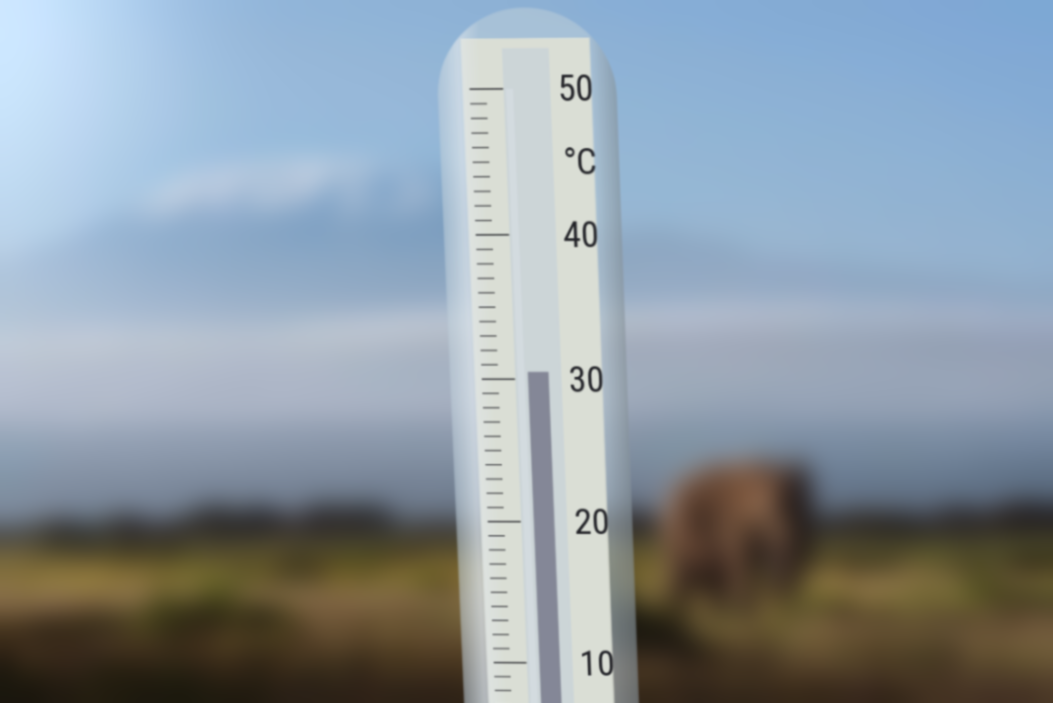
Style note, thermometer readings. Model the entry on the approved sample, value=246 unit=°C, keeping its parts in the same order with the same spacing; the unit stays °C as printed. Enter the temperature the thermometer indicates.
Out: value=30.5 unit=°C
